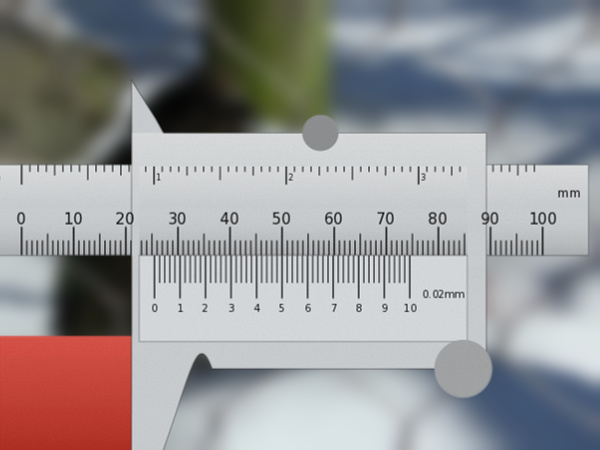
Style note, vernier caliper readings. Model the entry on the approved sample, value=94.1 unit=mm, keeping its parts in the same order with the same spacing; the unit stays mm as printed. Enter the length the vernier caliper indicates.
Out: value=25.5 unit=mm
